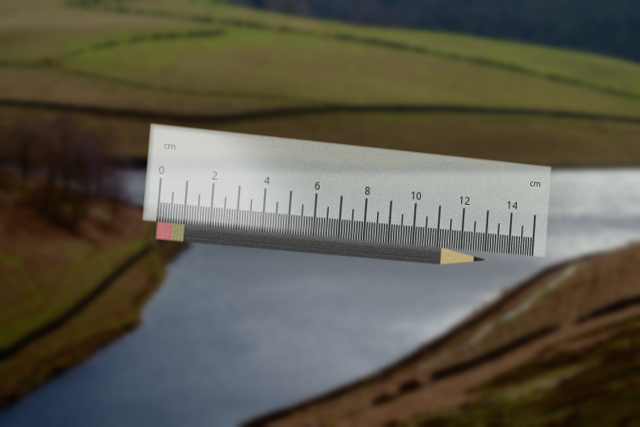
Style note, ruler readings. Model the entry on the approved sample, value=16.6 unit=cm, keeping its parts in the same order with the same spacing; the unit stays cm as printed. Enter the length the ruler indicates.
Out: value=13 unit=cm
